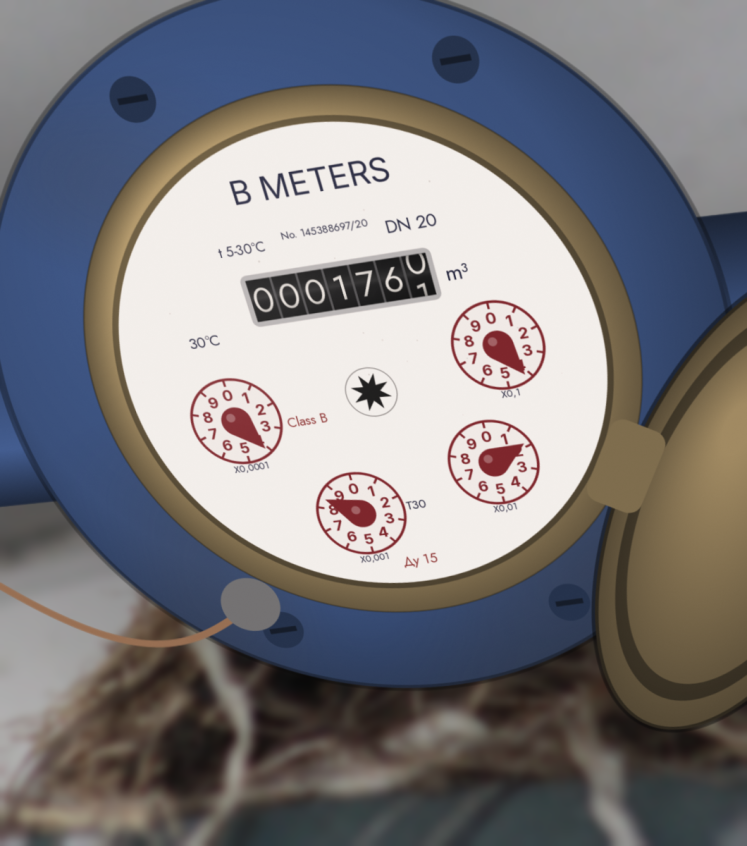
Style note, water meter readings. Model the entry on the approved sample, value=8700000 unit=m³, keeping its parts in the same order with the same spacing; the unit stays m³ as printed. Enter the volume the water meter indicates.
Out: value=1760.4184 unit=m³
